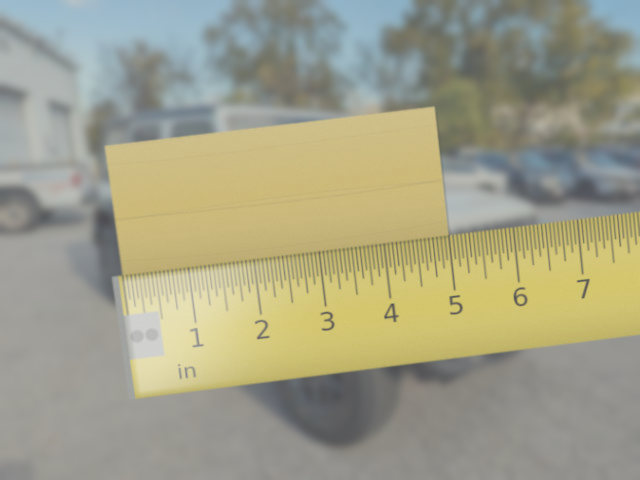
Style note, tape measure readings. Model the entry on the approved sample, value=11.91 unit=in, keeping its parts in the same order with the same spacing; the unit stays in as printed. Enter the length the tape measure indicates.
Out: value=5 unit=in
